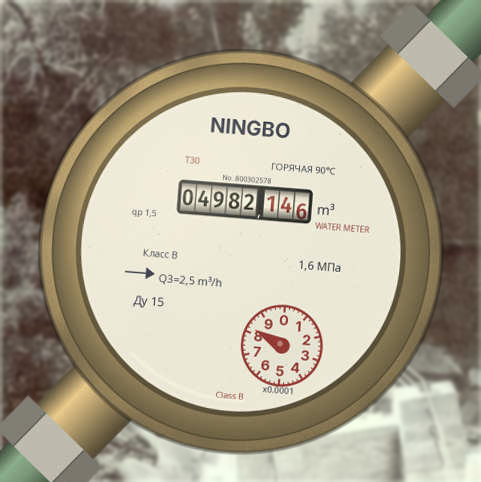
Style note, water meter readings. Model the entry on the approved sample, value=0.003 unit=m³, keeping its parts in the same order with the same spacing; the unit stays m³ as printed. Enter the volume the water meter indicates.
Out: value=4982.1458 unit=m³
